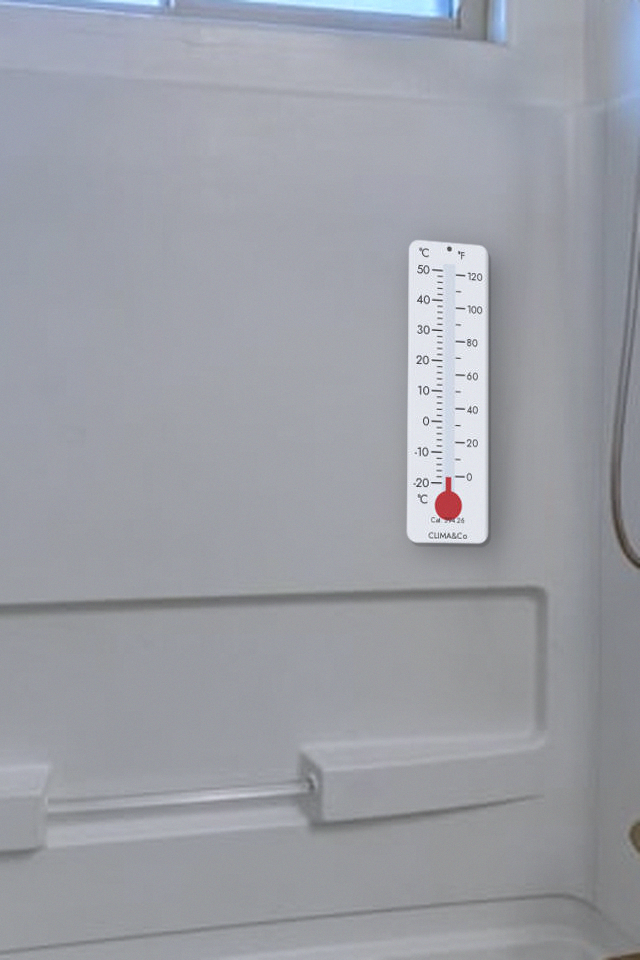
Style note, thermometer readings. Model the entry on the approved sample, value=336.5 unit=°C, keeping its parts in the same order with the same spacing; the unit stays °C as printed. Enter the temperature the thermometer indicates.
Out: value=-18 unit=°C
